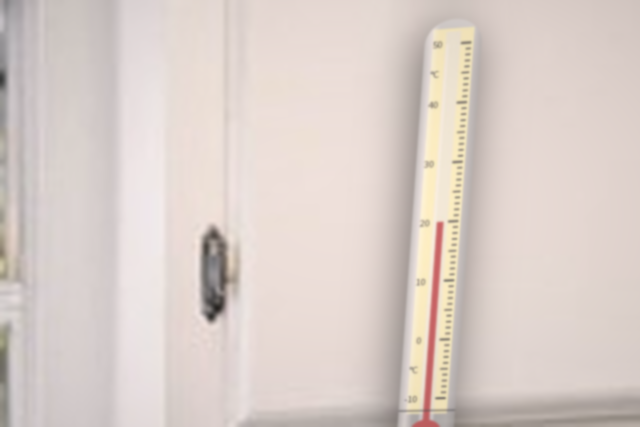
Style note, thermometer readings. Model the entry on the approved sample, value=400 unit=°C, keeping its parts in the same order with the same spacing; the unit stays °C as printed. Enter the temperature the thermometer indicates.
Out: value=20 unit=°C
